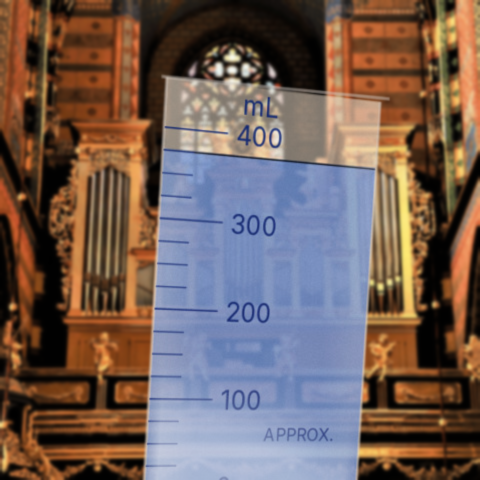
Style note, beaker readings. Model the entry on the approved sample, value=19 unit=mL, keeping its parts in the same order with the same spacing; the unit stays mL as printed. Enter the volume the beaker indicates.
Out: value=375 unit=mL
